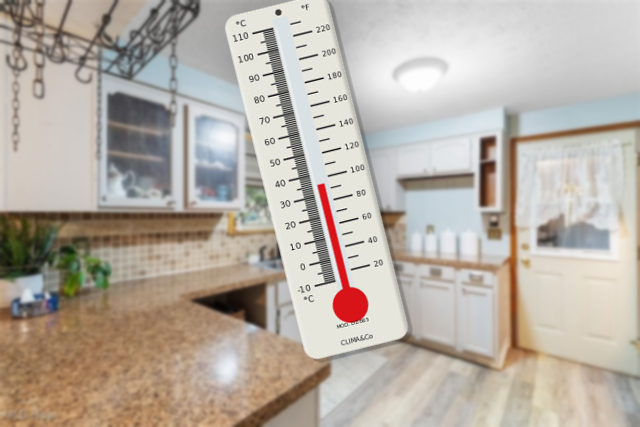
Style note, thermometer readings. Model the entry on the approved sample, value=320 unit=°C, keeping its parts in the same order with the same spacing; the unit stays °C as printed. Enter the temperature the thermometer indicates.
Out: value=35 unit=°C
